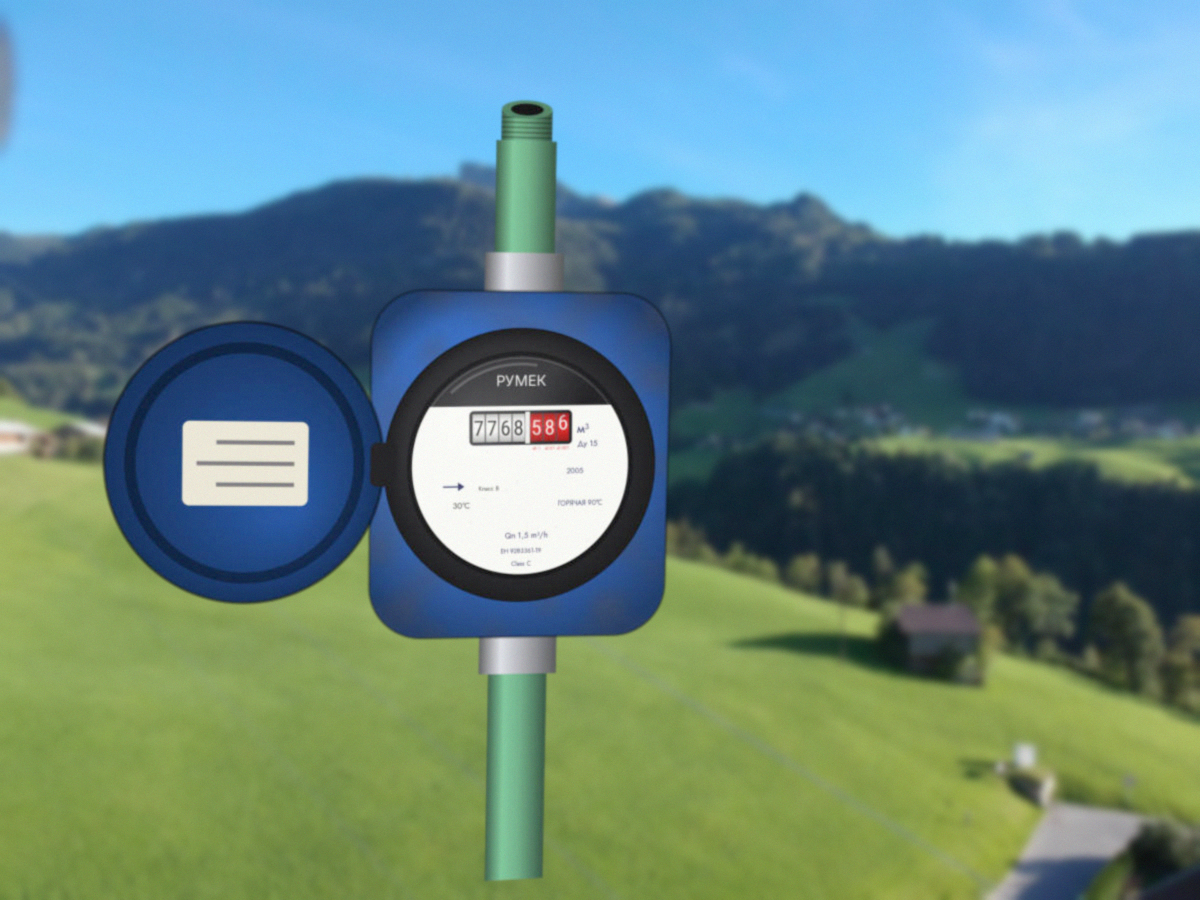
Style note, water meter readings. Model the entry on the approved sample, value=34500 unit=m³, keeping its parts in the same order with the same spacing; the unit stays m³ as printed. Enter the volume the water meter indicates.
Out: value=7768.586 unit=m³
